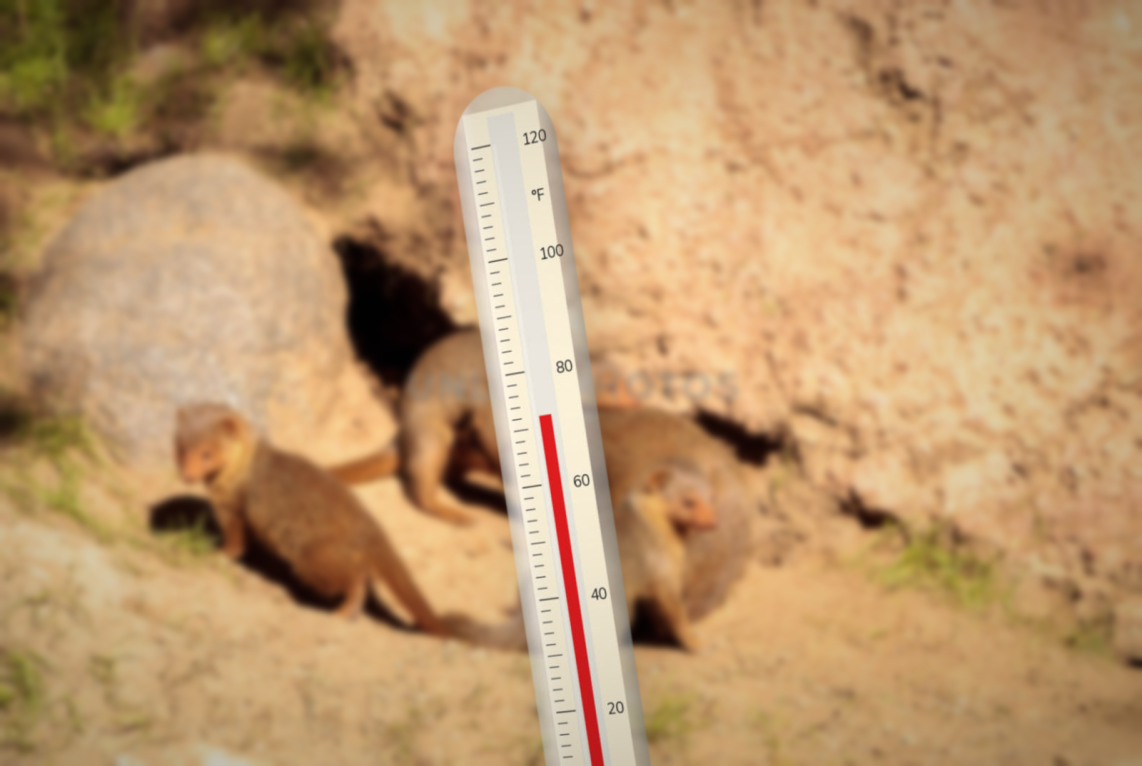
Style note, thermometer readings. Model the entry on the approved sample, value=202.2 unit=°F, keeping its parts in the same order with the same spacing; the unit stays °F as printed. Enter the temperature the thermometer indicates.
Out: value=72 unit=°F
